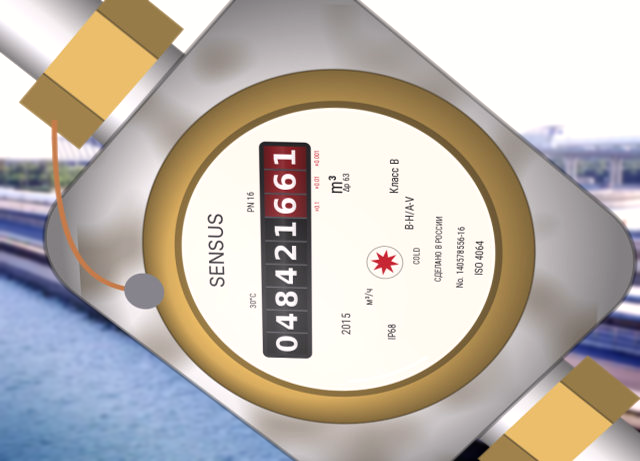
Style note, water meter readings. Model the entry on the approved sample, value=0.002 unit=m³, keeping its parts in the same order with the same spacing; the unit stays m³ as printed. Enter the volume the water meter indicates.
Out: value=48421.661 unit=m³
